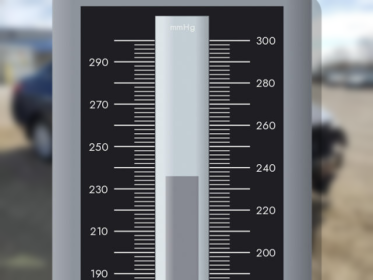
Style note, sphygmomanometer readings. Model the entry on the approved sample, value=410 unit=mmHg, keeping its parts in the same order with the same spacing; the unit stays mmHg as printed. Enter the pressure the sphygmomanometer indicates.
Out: value=236 unit=mmHg
